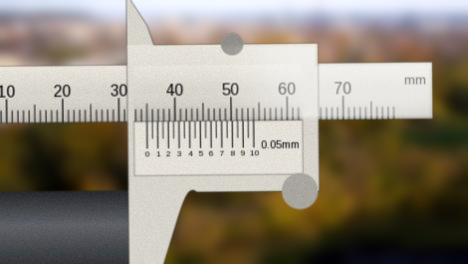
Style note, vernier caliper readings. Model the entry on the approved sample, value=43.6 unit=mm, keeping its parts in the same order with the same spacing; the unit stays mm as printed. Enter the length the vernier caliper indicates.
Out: value=35.0 unit=mm
